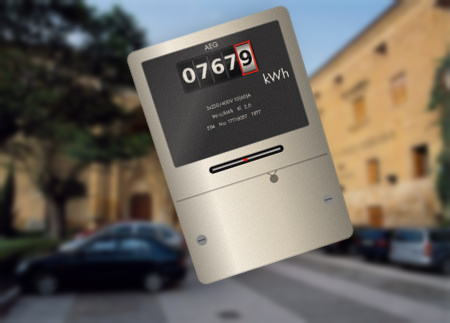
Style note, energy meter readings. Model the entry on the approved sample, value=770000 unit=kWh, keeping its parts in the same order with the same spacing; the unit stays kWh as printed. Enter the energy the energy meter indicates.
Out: value=767.9 unit=kWh
